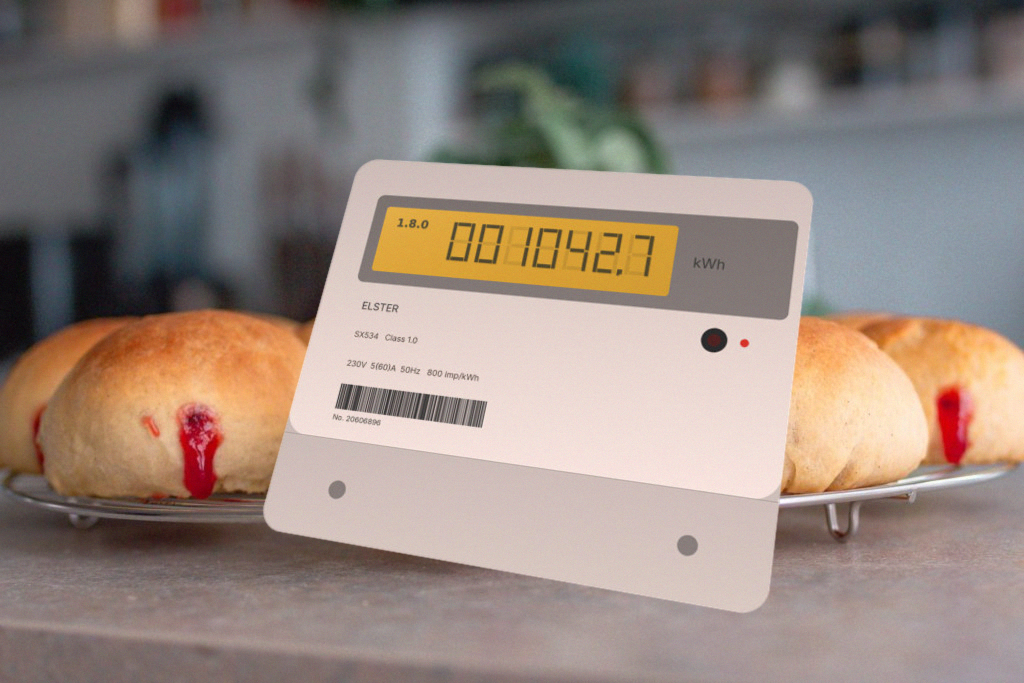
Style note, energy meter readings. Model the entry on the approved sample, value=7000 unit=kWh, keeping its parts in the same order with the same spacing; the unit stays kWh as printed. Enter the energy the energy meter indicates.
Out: value=1042.7 unit=kWh
